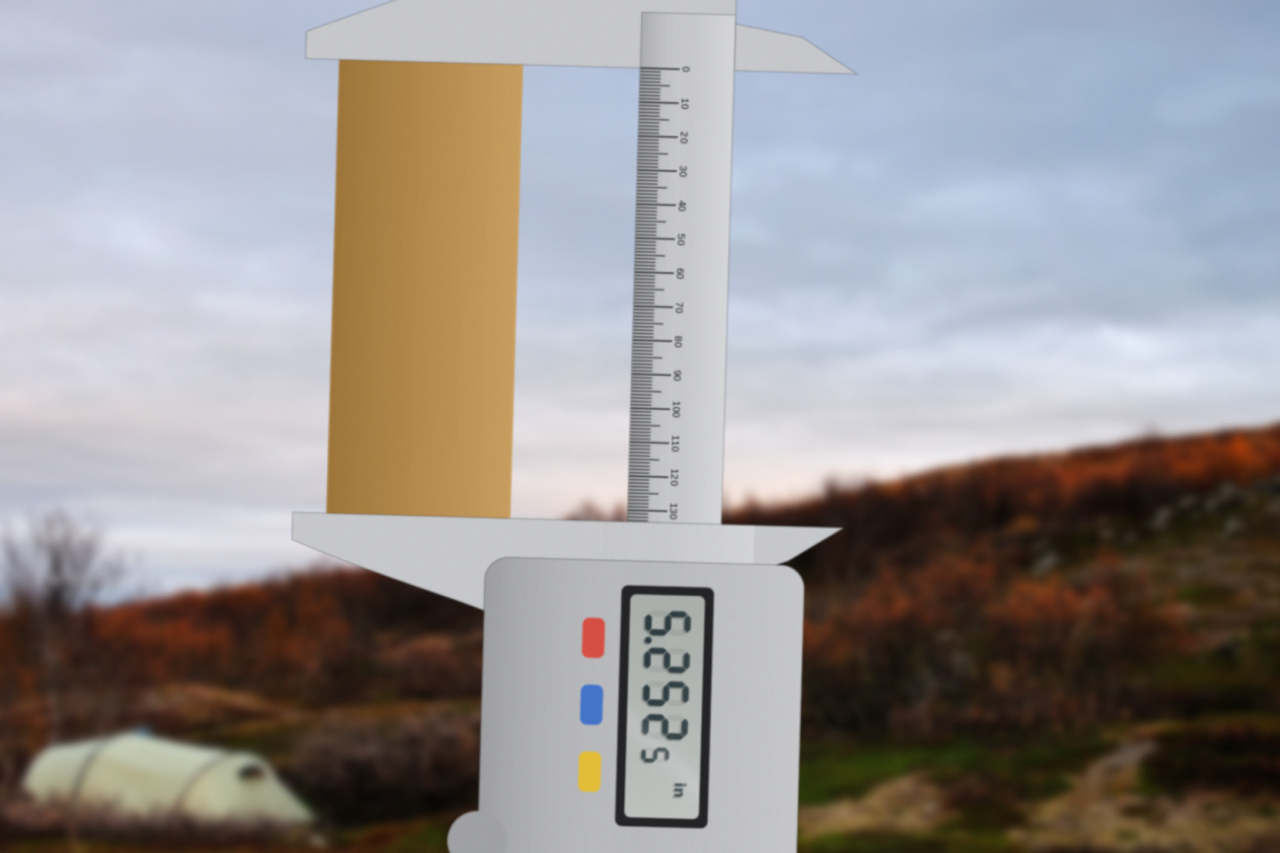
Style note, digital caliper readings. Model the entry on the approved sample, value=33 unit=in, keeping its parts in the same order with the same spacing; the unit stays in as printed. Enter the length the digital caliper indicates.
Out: value=5.2525 unit=in
